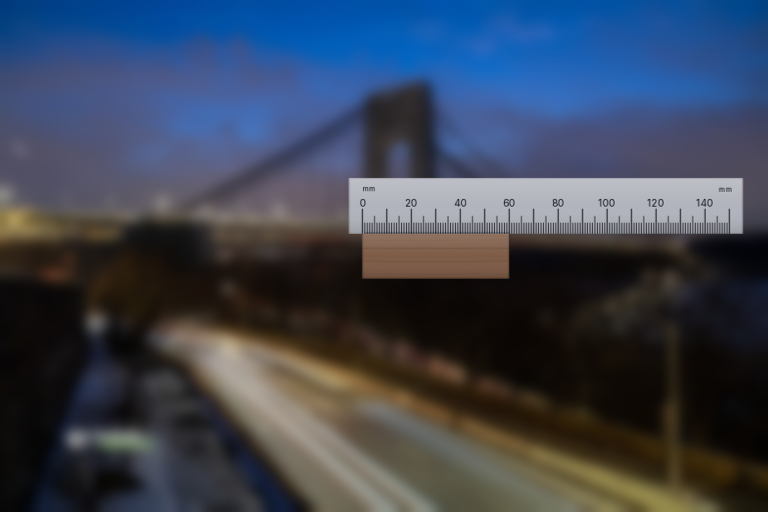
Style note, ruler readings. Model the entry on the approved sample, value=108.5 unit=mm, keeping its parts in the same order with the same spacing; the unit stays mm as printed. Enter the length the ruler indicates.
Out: value=60 unit=mm
